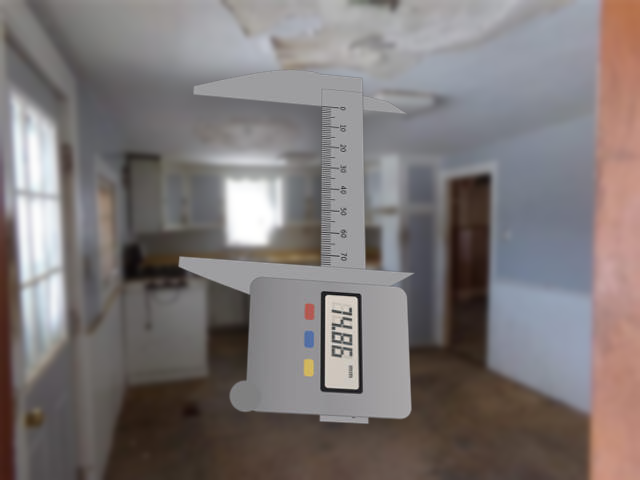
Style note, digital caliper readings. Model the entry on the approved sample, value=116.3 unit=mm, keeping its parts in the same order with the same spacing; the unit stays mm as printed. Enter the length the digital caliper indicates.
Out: value=74.86 unit=mm
